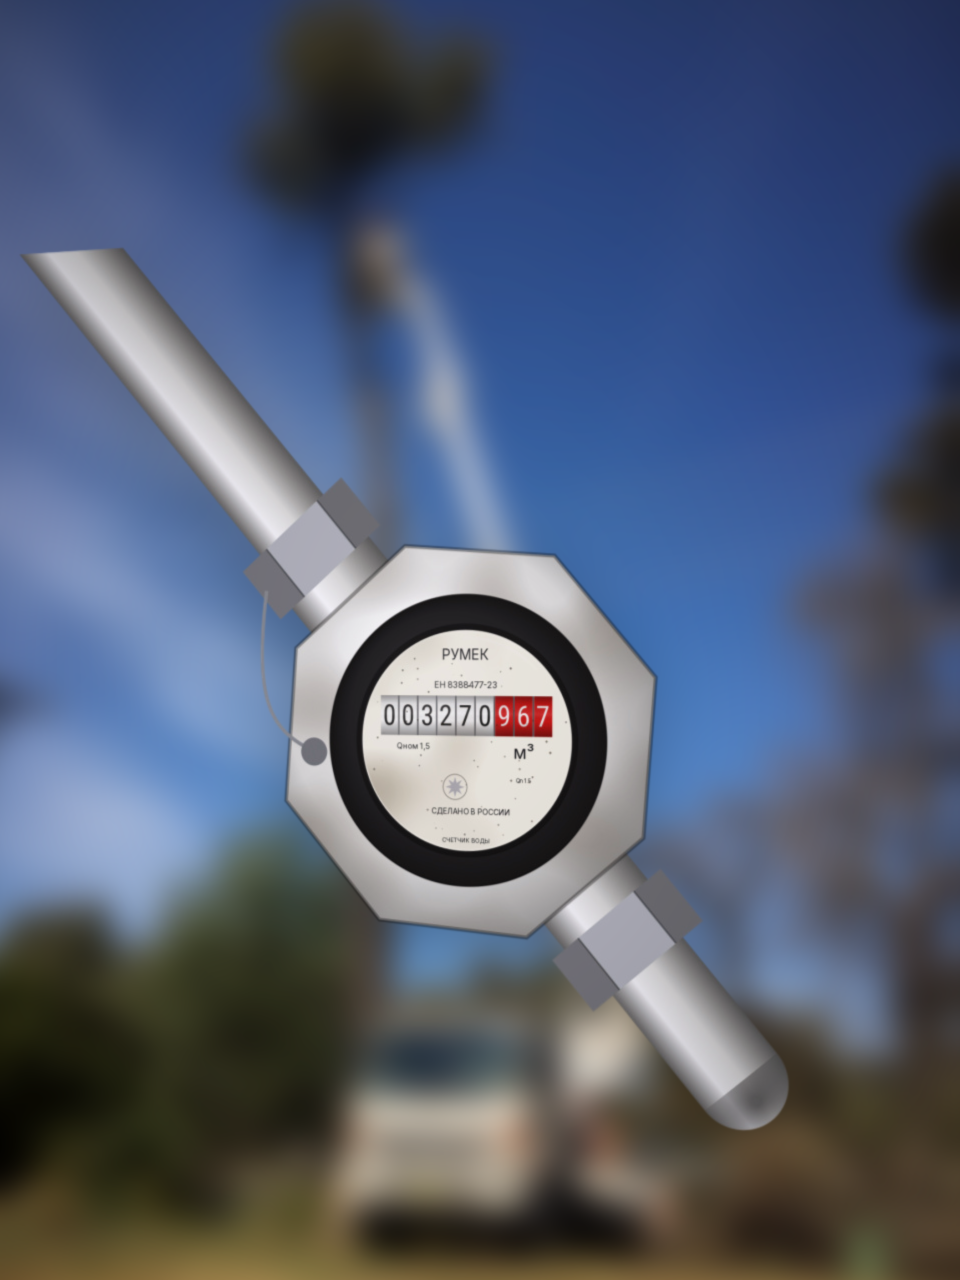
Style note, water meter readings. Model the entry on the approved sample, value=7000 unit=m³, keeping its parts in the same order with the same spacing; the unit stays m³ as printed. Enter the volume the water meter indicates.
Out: value=3270.967 unit=m³
